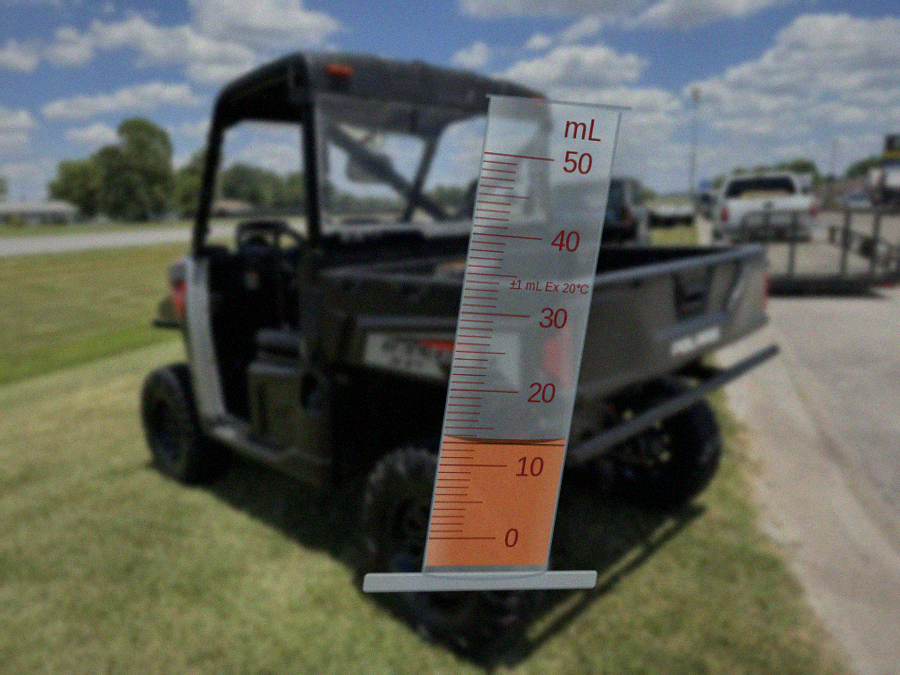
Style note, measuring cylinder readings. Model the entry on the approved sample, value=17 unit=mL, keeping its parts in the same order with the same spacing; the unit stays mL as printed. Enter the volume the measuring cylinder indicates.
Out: value=13 unit=mL
